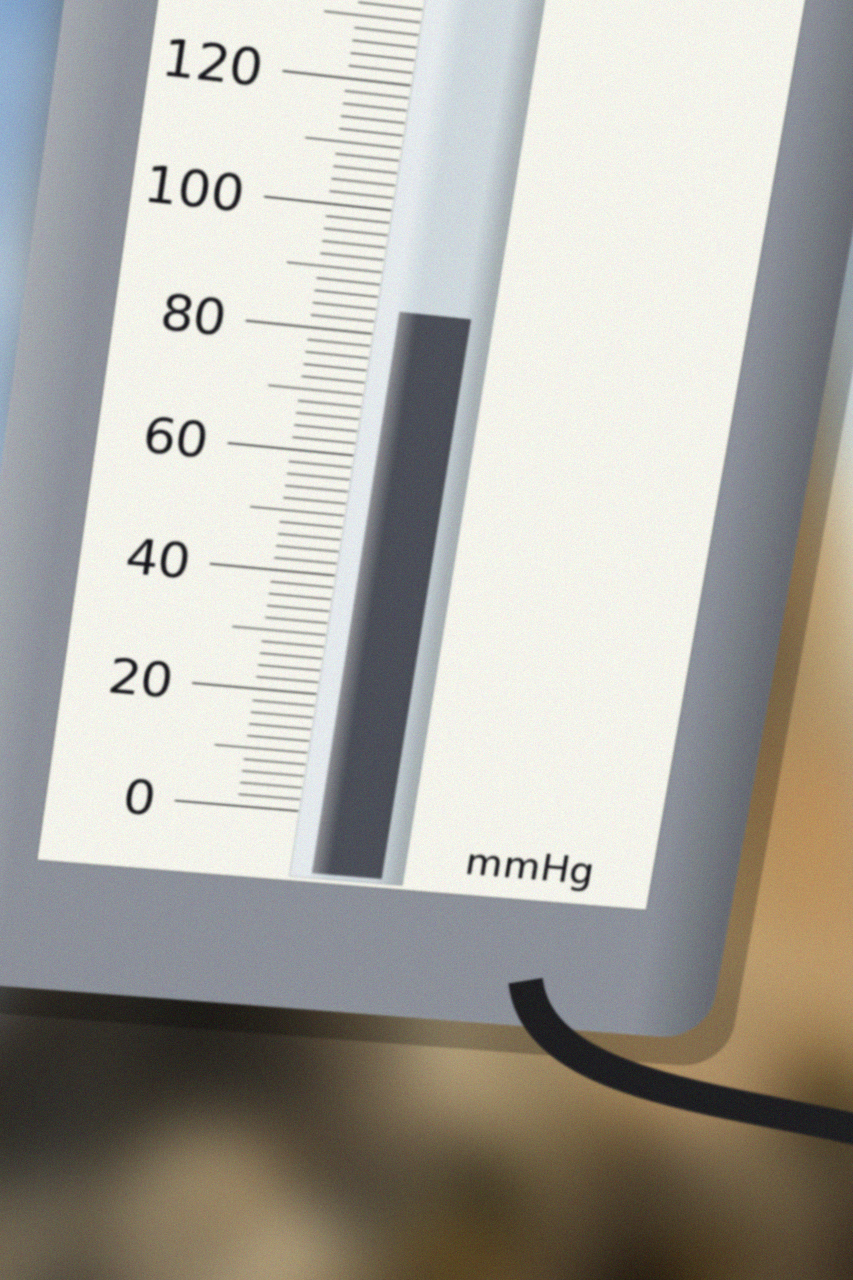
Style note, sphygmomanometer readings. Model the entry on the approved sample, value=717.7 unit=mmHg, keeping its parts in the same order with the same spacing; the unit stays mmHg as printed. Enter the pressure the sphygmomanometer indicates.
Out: value=84 unit=mmHg
